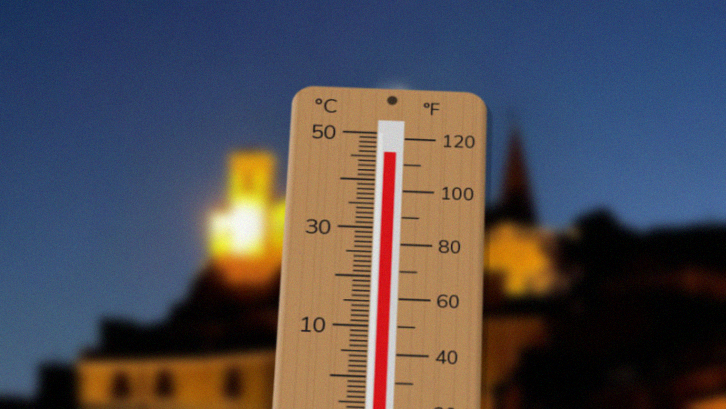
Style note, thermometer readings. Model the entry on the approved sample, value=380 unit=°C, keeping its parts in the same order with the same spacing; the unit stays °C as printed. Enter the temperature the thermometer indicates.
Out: value=46 unit=°C
